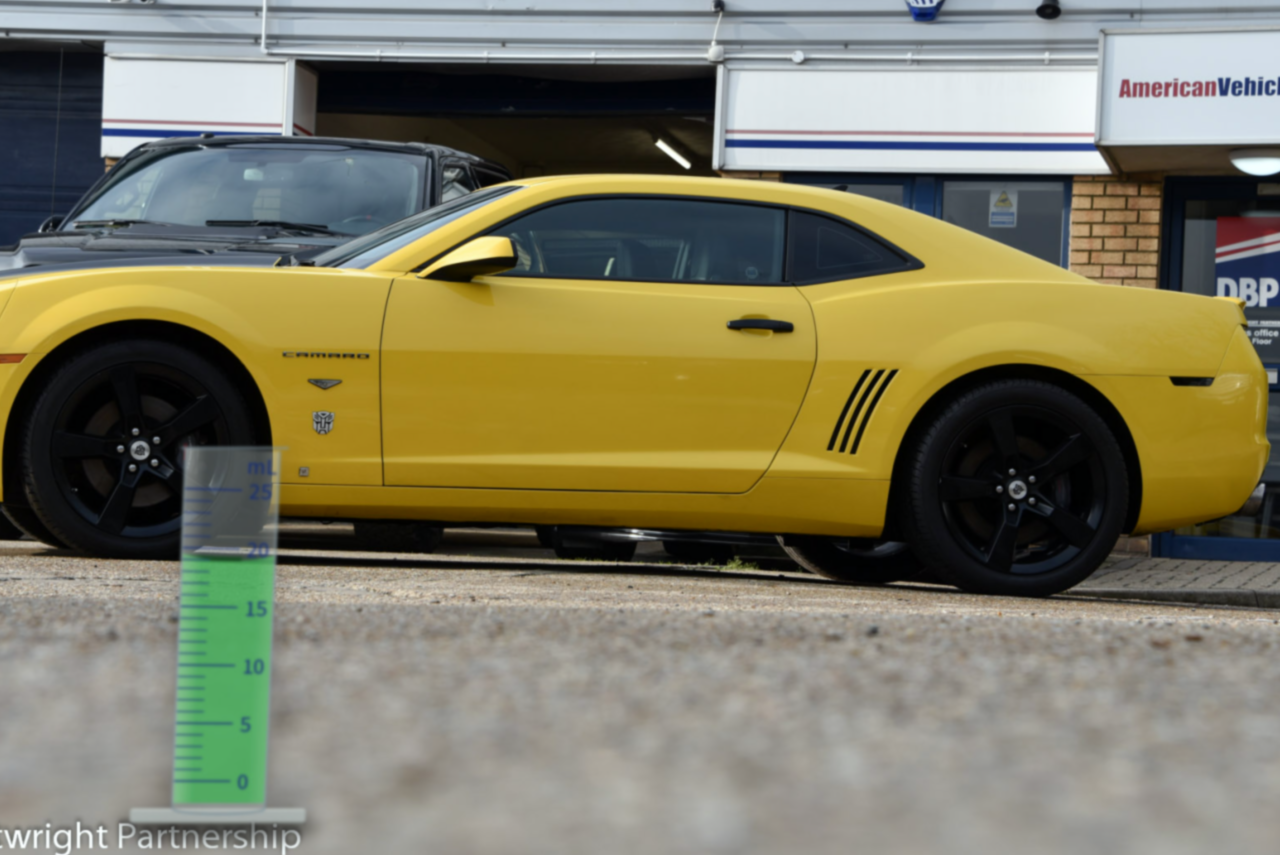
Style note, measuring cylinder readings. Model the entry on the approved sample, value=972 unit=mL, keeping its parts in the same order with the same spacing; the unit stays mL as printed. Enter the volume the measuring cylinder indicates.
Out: value=19 unit=mL
